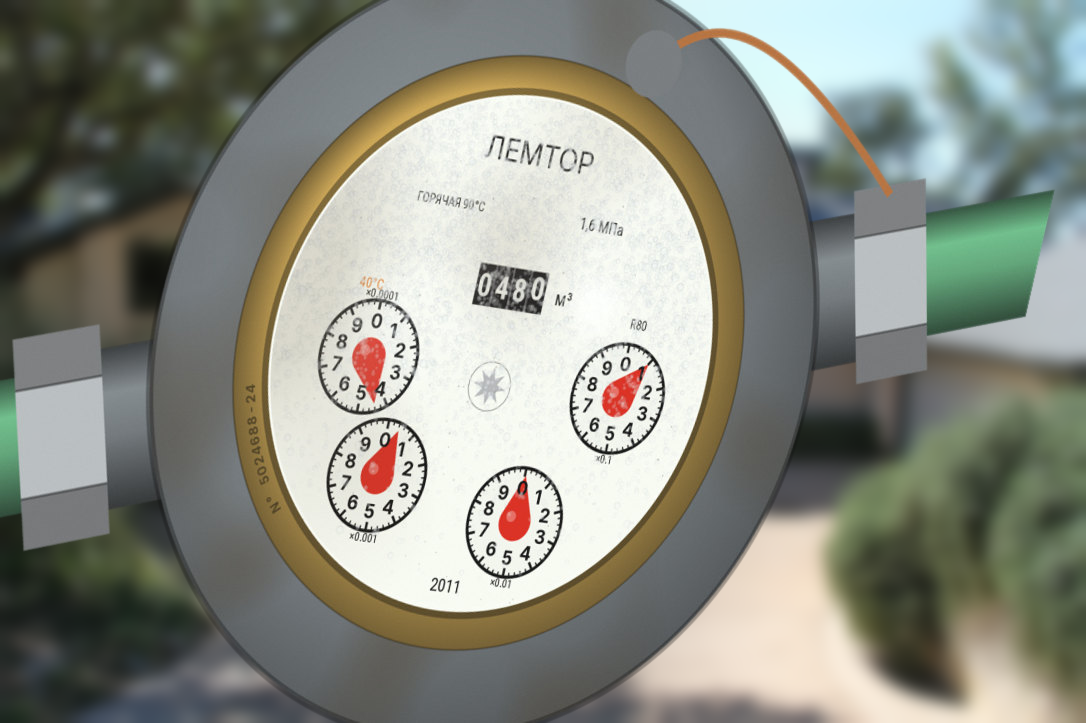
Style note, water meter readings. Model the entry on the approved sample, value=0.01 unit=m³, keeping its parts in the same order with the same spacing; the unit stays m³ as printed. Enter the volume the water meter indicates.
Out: value=480.1004 unit=m³
